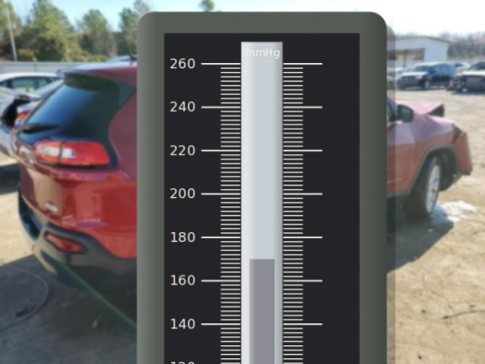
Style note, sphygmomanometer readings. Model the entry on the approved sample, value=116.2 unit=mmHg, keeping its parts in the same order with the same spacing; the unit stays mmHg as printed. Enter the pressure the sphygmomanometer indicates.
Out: value=170 unit=mmHg
